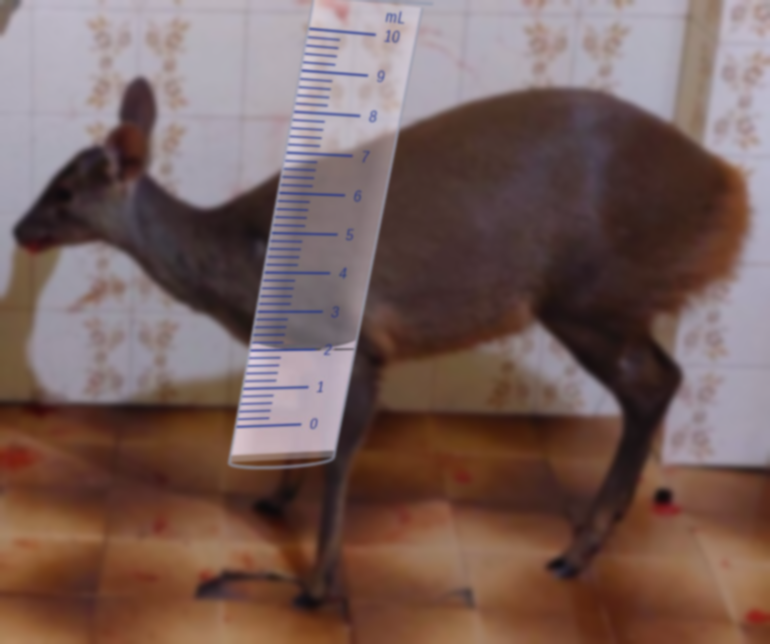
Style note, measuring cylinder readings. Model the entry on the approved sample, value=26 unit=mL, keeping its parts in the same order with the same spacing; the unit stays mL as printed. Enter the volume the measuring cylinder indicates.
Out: value=2 unit=mL
